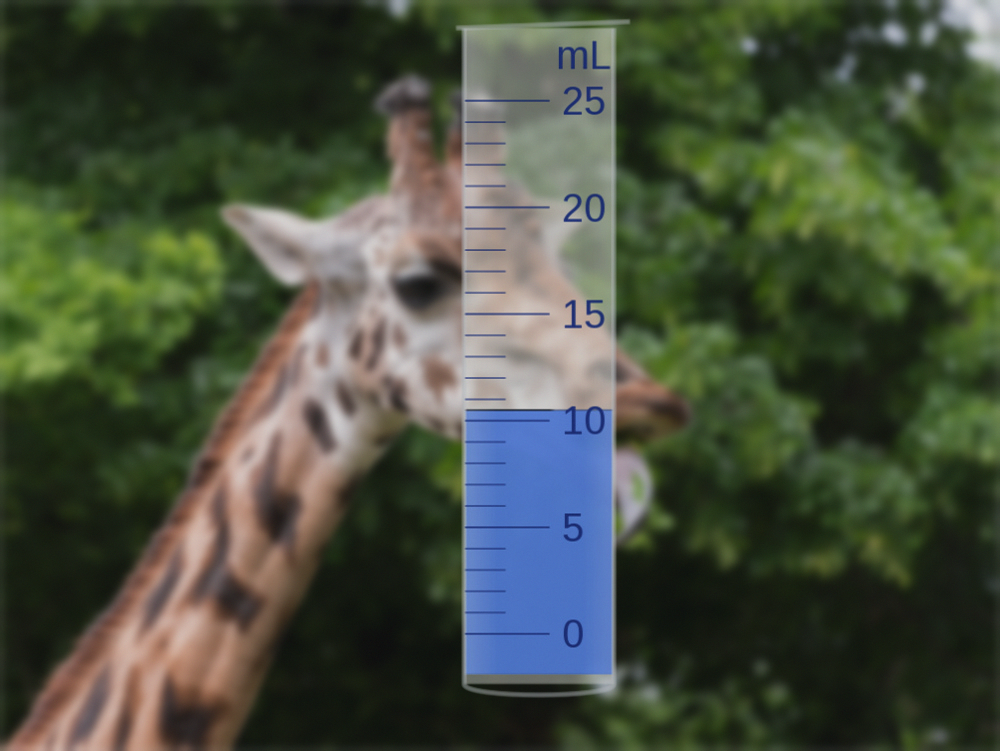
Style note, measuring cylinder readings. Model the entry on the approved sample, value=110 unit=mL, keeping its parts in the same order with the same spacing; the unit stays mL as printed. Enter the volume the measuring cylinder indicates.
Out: value=10.5 unit=mL
